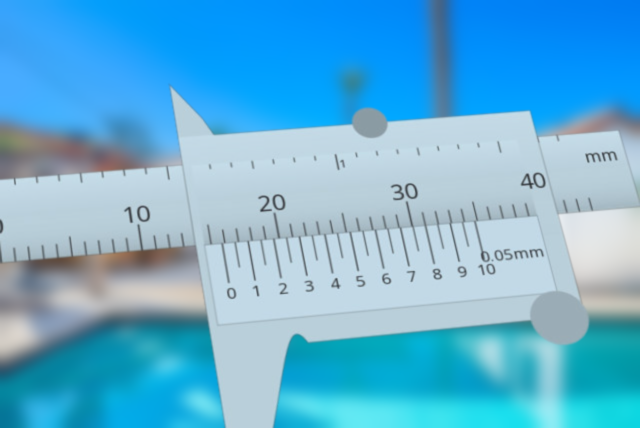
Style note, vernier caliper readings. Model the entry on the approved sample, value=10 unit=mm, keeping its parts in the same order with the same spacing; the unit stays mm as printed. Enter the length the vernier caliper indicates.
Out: value=15.8 unit=mm
